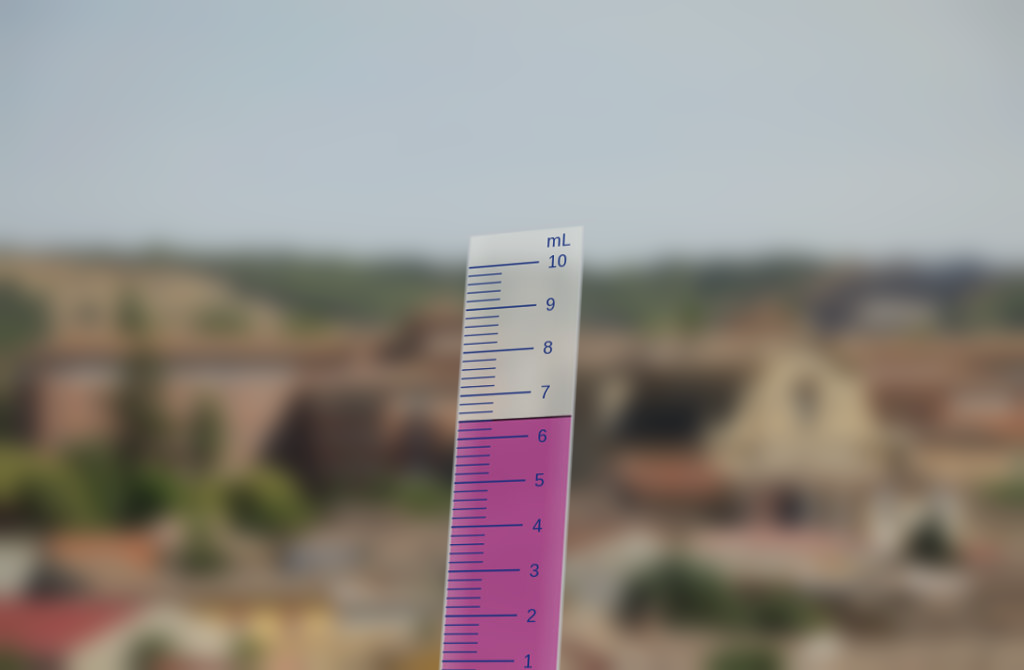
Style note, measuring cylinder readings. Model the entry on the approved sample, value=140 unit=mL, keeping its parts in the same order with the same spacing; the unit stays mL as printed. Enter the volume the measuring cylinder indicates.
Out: value=6.4 unit=mL
